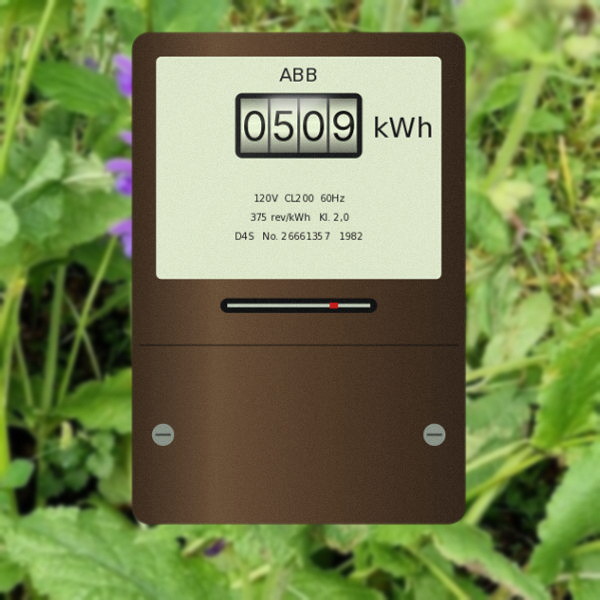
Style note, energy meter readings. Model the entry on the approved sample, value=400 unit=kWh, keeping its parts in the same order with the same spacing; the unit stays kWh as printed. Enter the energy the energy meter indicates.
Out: value=509 unit=kWh
